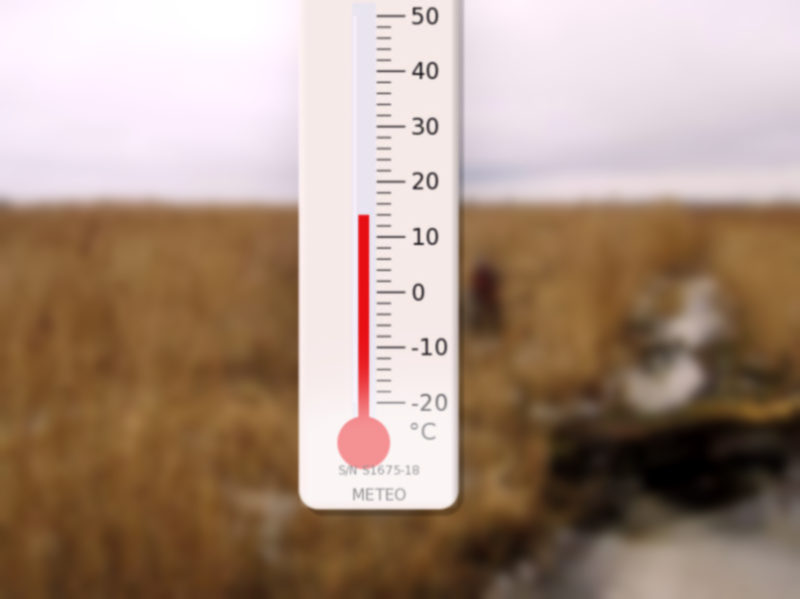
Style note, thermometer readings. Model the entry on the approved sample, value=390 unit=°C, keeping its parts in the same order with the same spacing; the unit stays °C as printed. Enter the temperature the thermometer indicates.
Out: value=14 unit=°C
